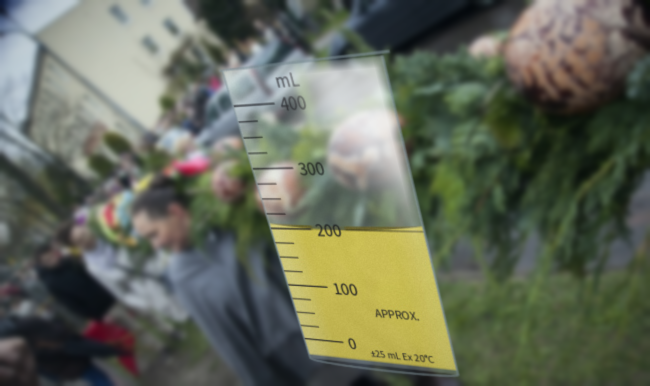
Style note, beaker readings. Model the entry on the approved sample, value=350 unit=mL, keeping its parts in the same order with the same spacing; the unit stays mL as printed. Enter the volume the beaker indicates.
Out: value=200 unit=mL
